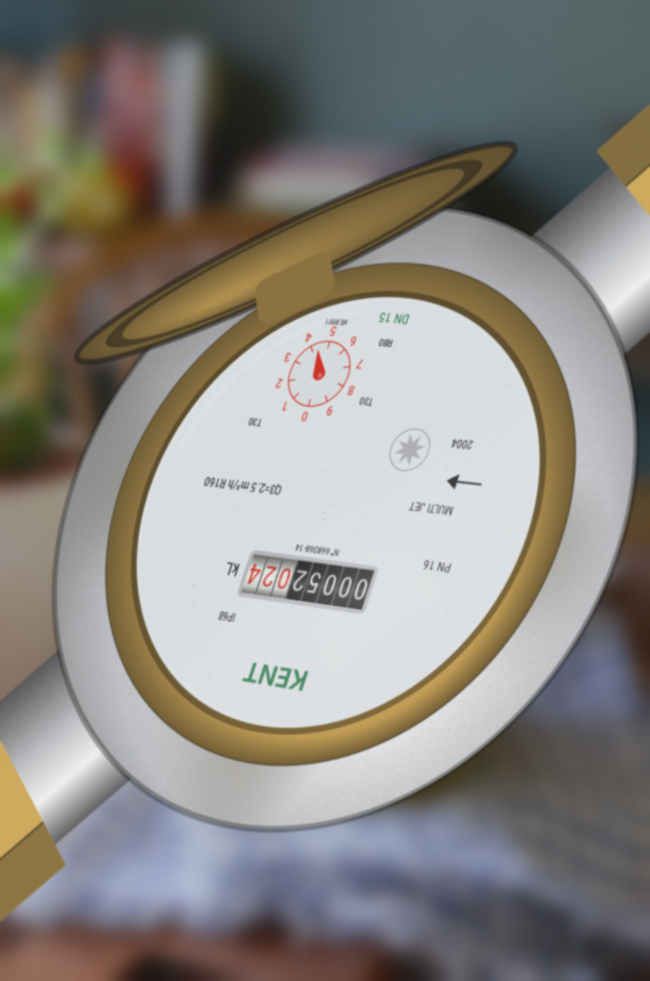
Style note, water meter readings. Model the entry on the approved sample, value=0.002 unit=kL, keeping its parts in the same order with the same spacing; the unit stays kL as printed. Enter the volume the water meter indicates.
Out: value=52.0244 unit=kL
